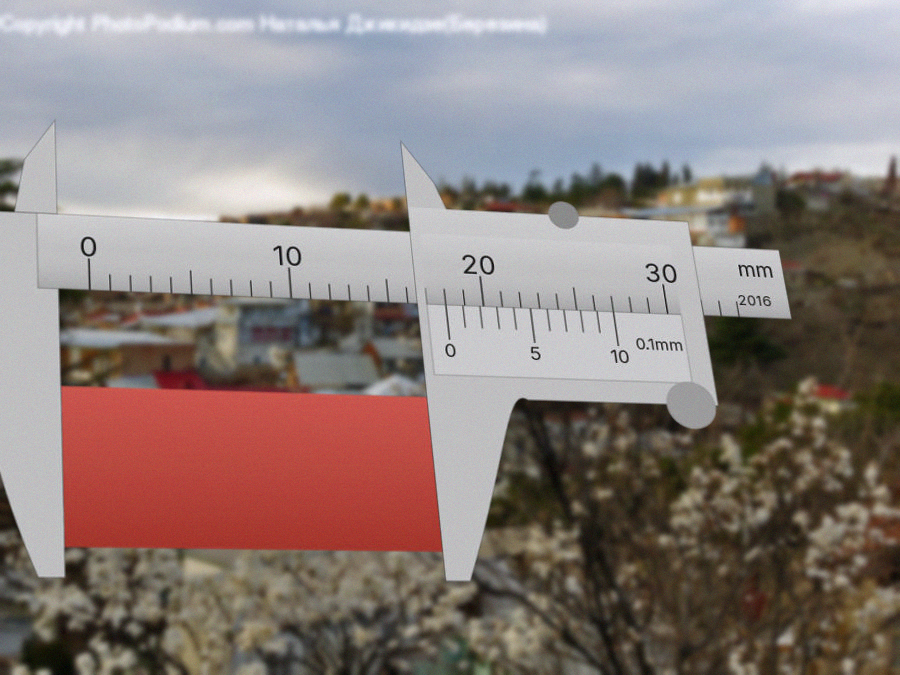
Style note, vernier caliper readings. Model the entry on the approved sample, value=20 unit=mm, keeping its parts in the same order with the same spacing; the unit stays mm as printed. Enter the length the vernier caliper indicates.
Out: value=18.0 unit=mm
